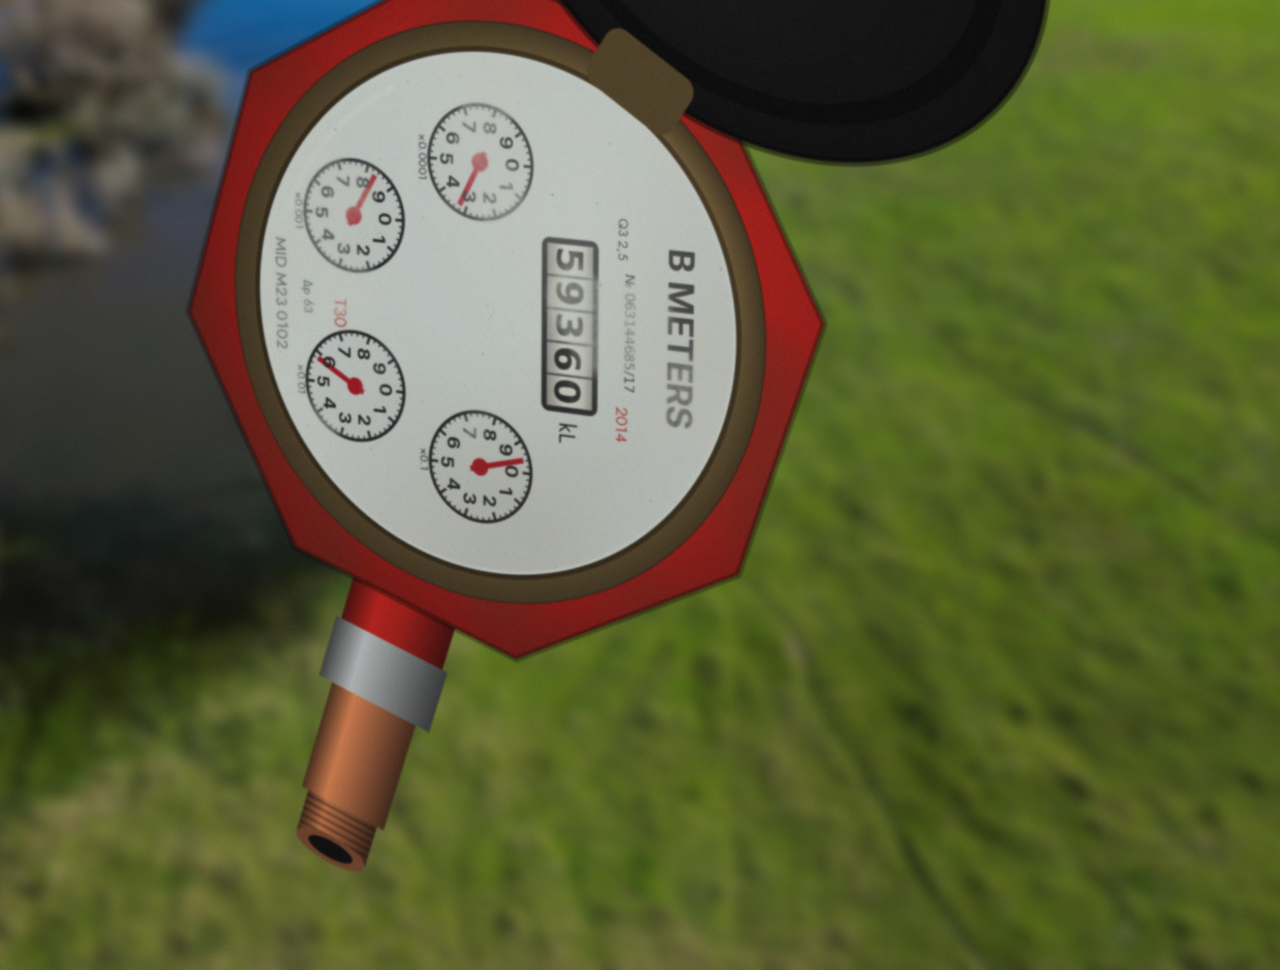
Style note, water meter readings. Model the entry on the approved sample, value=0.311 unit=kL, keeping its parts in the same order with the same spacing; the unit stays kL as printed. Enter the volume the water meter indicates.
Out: value=59359.9583 unit=kL
